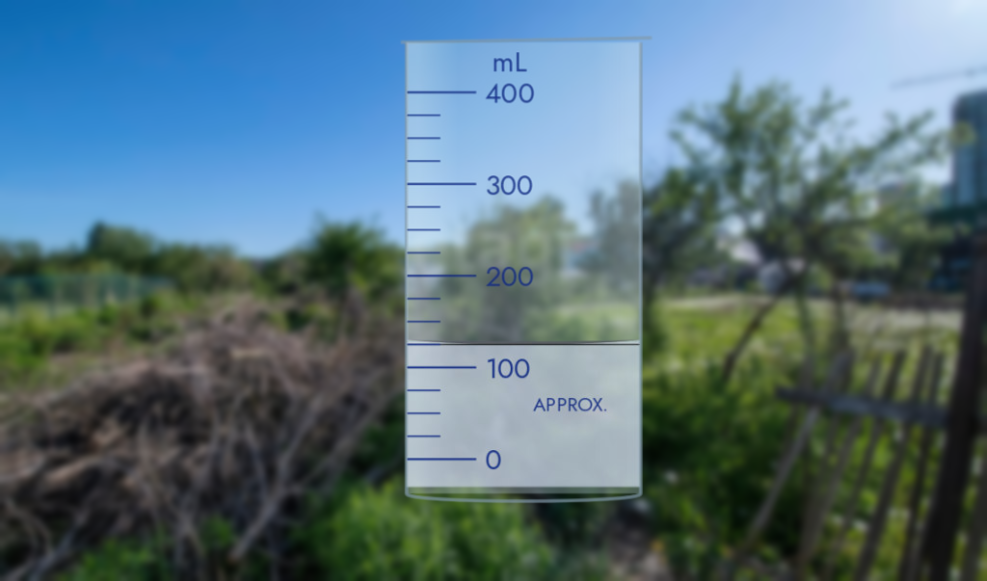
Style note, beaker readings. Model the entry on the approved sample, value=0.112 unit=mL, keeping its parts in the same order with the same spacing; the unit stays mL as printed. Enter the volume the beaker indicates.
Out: value=125 unit=mL
